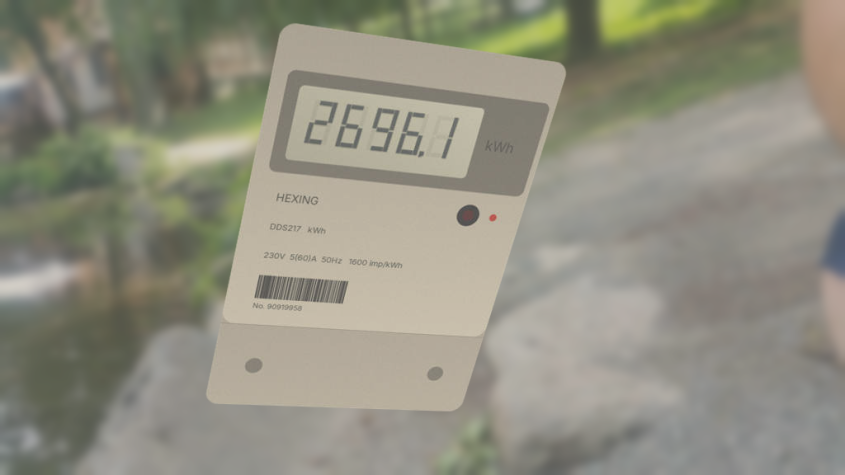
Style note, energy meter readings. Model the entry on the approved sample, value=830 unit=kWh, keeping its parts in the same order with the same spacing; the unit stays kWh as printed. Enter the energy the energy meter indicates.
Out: value=2696.1 unit=kWh
